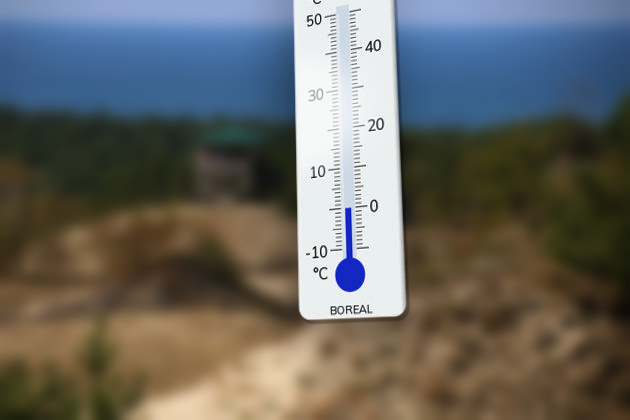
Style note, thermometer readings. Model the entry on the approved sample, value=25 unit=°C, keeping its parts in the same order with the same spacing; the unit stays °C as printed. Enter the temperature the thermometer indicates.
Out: value=0 unit=°C
